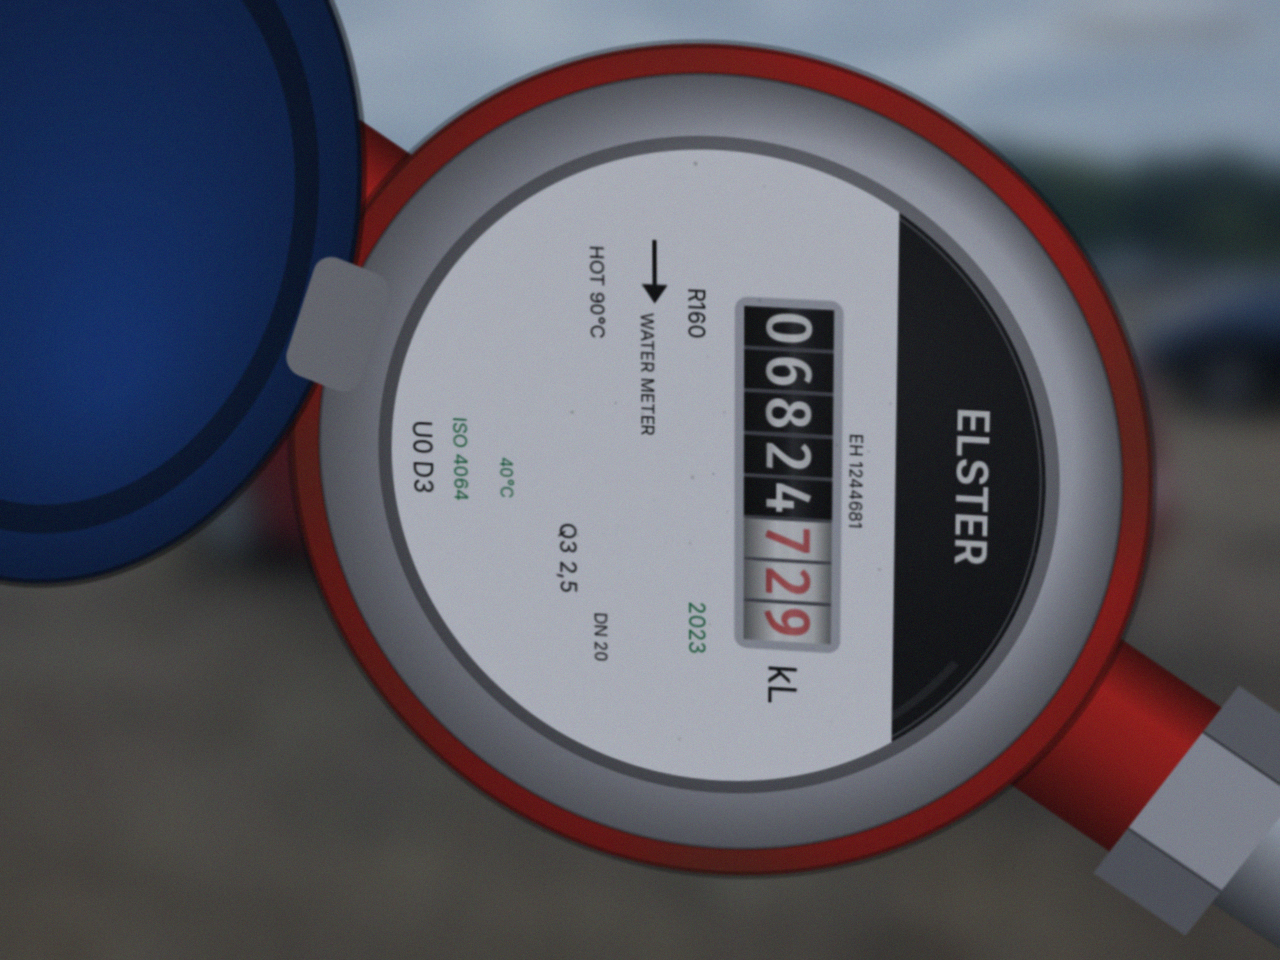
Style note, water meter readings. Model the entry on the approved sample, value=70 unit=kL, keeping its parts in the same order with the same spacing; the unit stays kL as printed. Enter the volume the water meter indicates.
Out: value=6824.729 unit=kL
